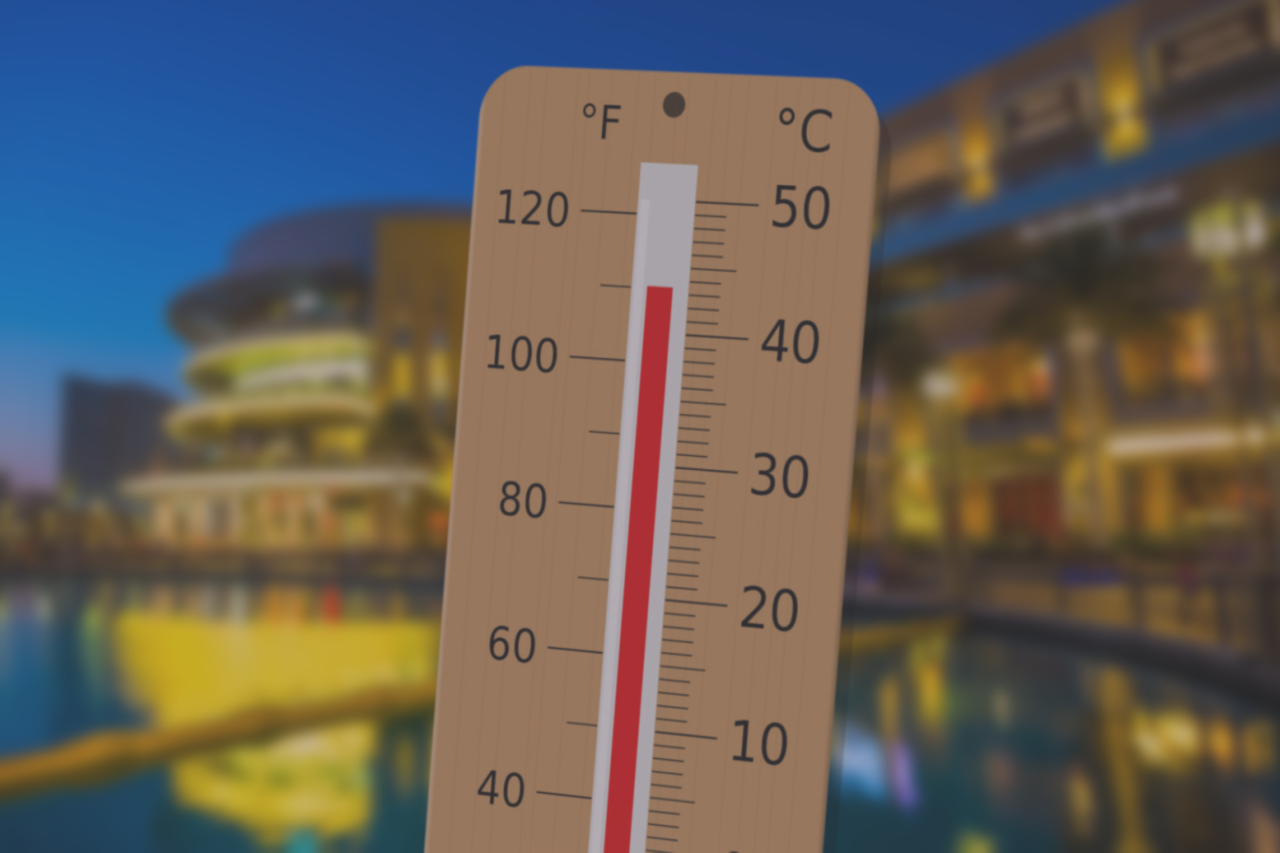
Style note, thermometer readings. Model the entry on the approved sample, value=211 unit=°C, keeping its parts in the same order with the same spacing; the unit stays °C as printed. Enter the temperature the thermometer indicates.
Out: value=43.5 unit=°C
